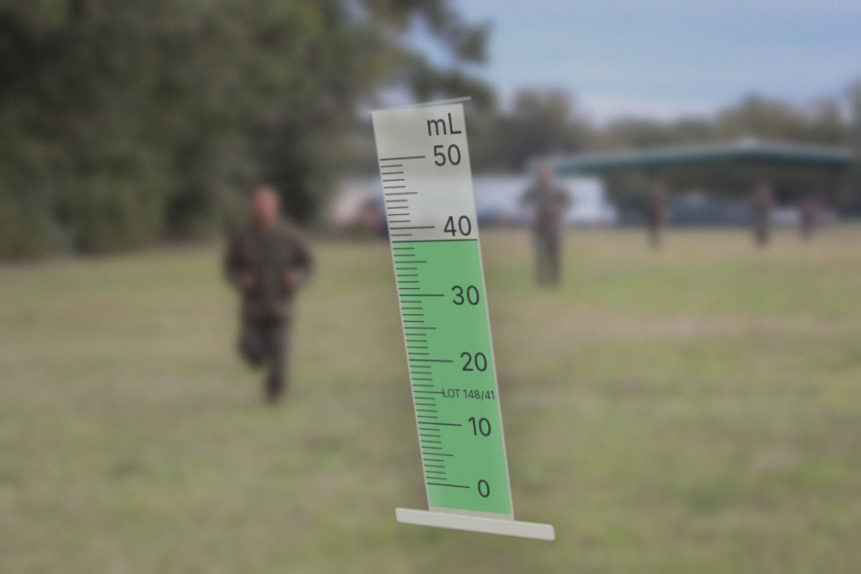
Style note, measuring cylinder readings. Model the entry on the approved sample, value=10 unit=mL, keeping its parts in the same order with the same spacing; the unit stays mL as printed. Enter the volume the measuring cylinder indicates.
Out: value=38 unit=mL
